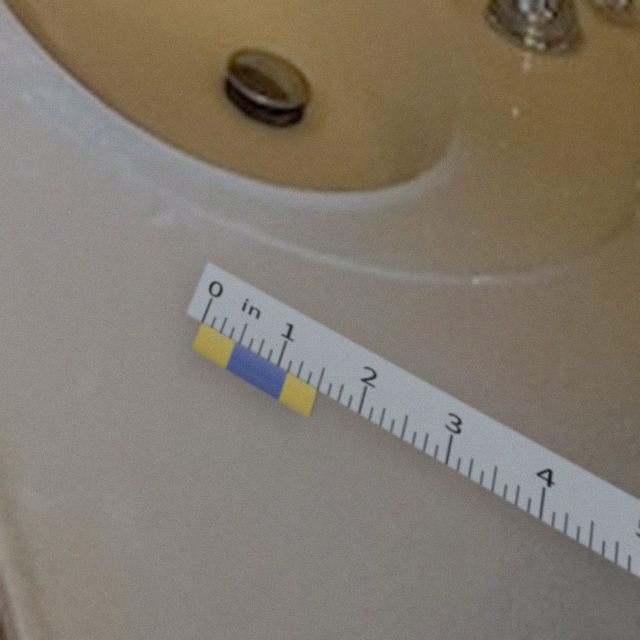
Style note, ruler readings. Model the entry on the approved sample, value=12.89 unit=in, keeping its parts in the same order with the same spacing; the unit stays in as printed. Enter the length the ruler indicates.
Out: value=1.5 unit=in
